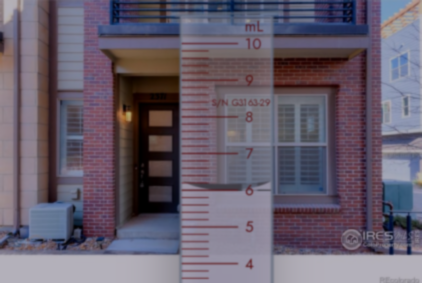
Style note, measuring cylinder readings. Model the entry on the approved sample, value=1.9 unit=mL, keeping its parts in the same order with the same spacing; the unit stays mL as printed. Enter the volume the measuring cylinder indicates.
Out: value=6 unit=mL
